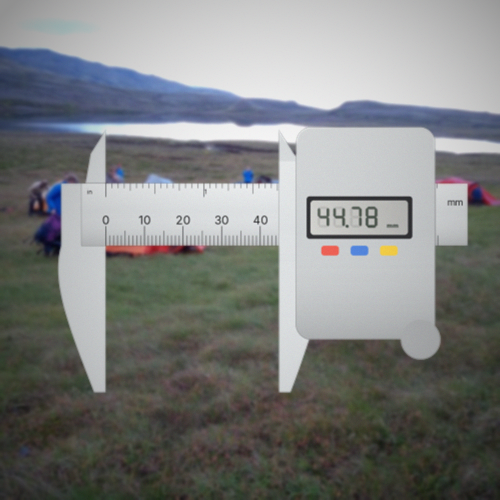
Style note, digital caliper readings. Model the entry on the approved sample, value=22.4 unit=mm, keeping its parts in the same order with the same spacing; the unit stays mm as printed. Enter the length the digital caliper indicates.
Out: value=44.78 unit=mm
